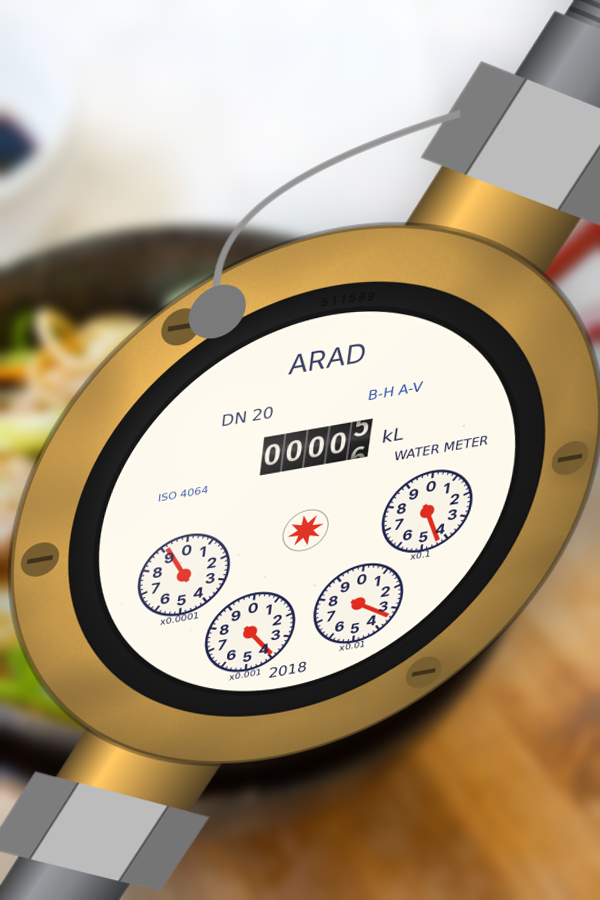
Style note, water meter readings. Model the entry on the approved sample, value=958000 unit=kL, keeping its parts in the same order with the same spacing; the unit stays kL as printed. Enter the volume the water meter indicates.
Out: value=5.4339 unit=kL
